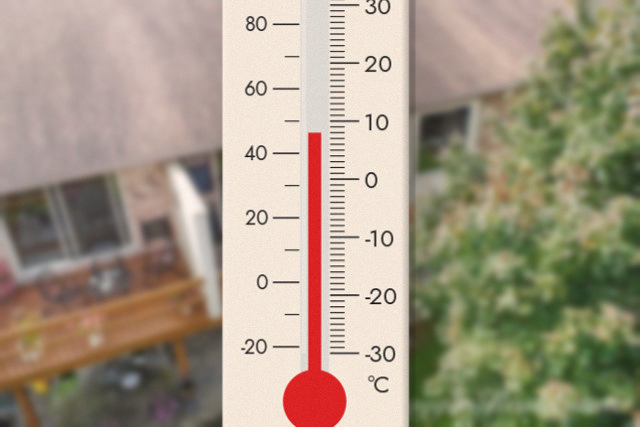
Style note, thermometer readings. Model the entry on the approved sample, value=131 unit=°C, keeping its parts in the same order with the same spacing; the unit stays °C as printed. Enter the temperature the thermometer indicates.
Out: value=8 unit=°C
